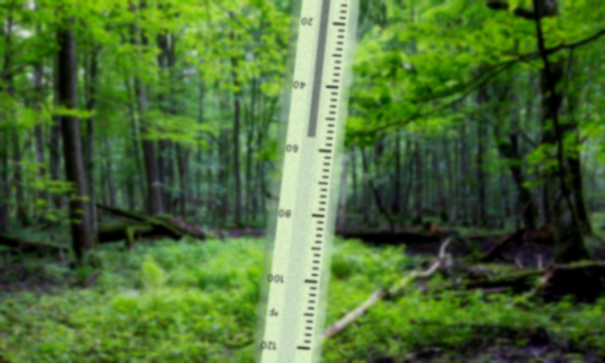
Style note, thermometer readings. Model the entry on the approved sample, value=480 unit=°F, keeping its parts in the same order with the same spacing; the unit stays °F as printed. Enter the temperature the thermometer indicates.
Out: value=56 unit=°F
